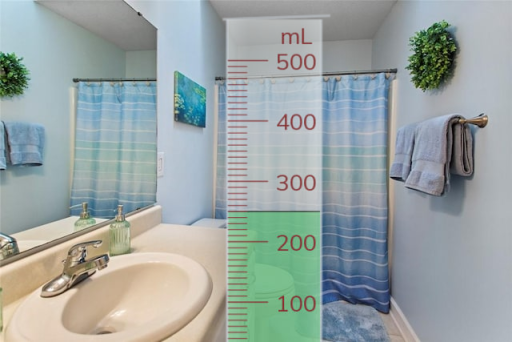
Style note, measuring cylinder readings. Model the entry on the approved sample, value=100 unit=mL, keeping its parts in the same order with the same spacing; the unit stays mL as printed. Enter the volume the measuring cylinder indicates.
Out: value=250 unit=mL
